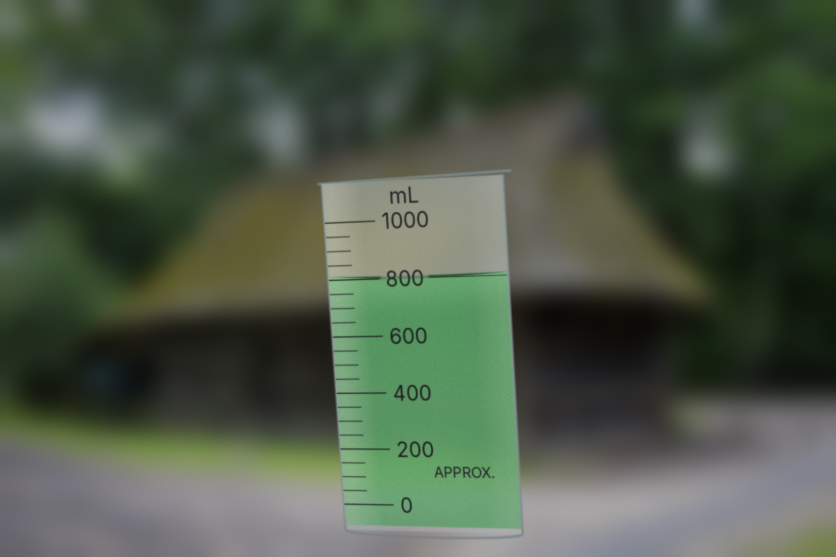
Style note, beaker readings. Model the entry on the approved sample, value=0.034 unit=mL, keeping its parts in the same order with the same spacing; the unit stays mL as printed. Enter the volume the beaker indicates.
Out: value=800 unit=mL
